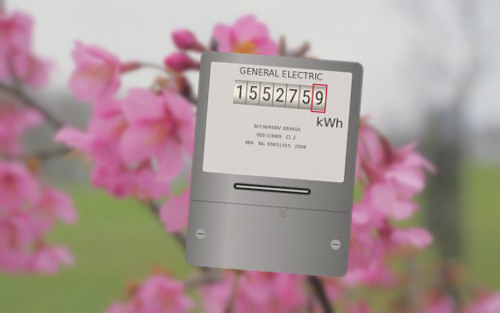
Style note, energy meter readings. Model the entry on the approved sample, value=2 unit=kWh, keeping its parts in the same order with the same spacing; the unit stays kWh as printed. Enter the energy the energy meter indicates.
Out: value=155275.9 unit=kWh
